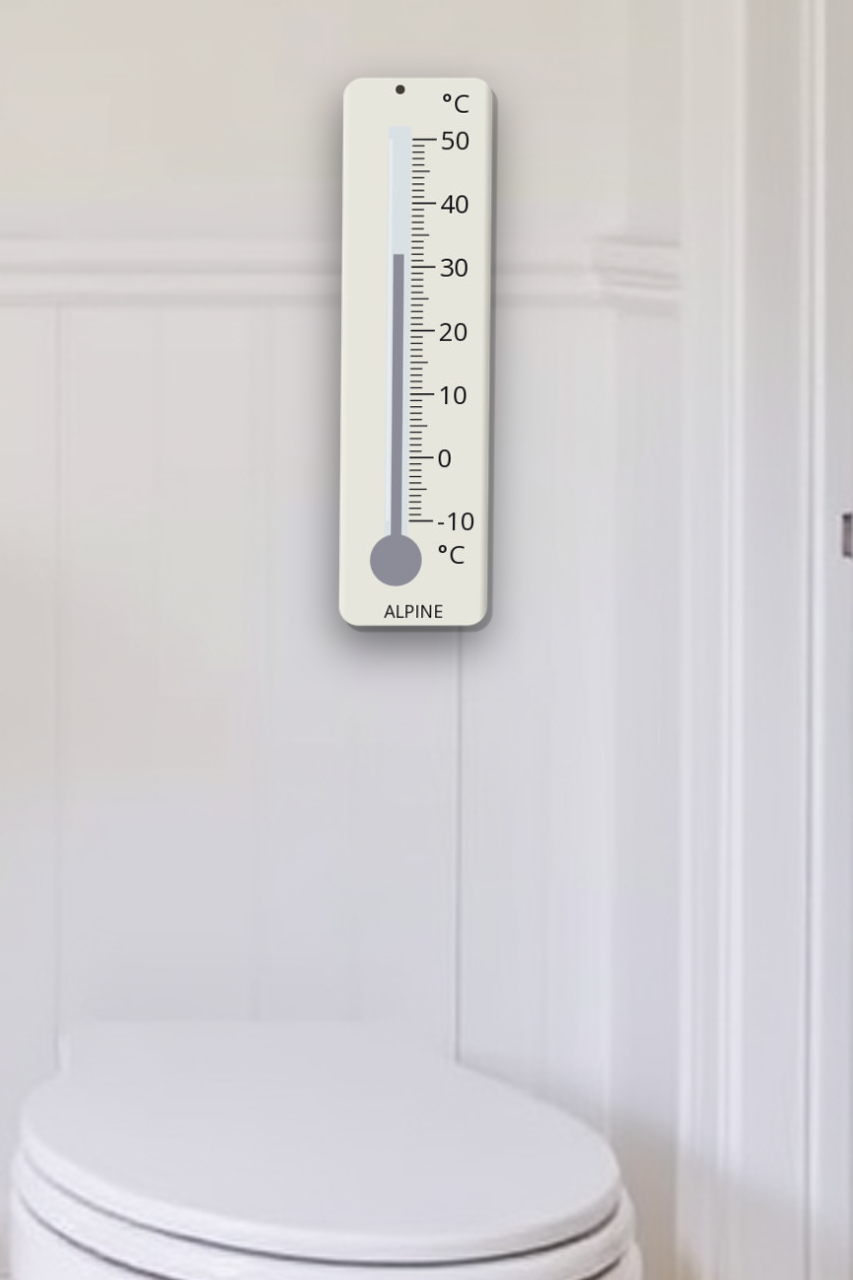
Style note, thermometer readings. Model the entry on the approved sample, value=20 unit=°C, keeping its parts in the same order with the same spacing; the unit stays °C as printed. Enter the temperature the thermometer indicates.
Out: value=32 unit=°C
